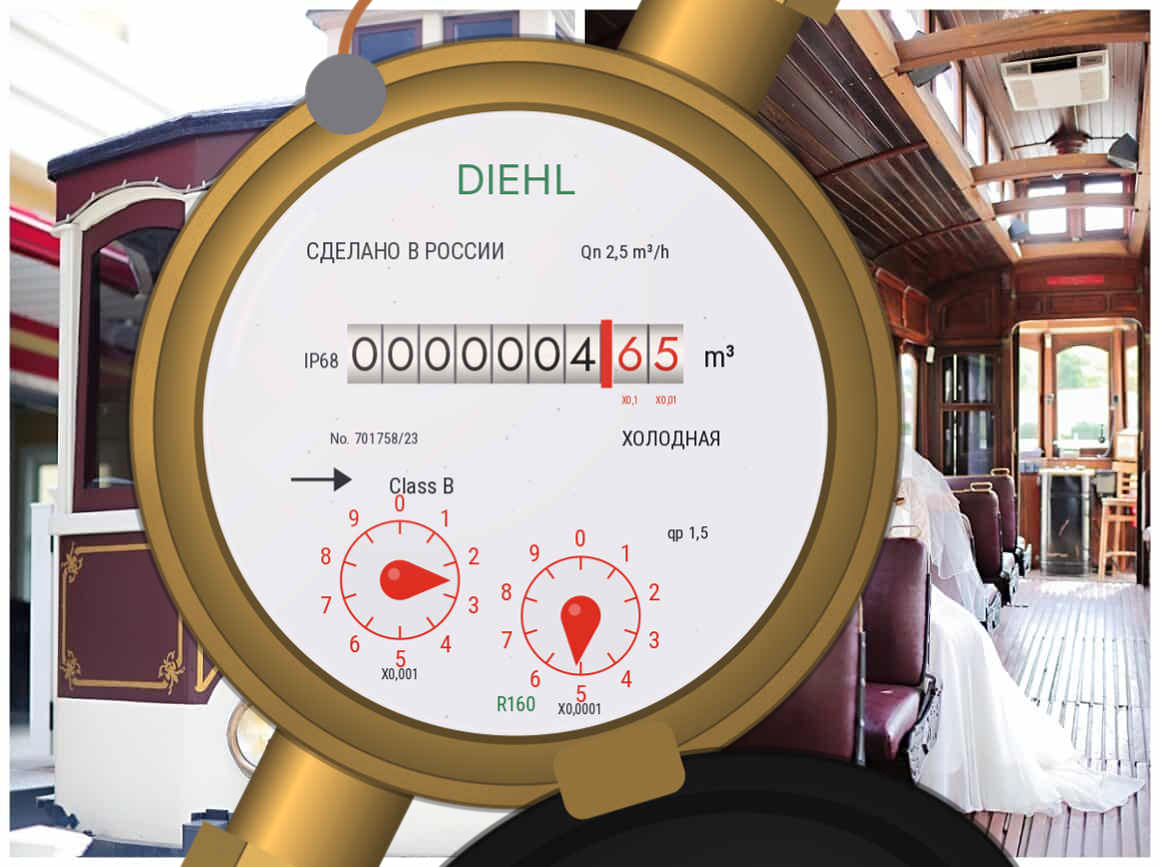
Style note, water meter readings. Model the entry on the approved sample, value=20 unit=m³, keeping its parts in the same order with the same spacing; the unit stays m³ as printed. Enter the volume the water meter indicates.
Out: value=4.6525 unit=m³
